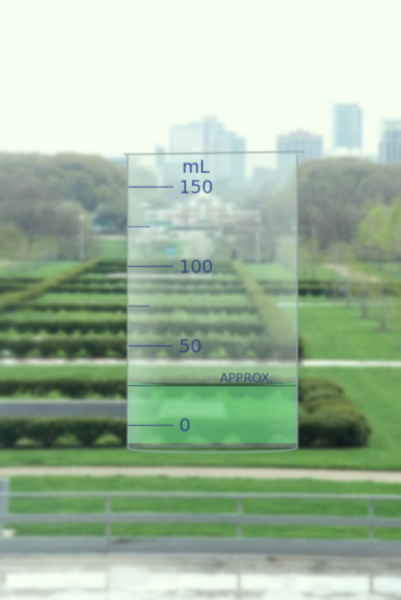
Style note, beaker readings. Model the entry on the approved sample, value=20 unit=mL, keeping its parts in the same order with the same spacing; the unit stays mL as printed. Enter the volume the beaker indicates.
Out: value=25 unit=mL
